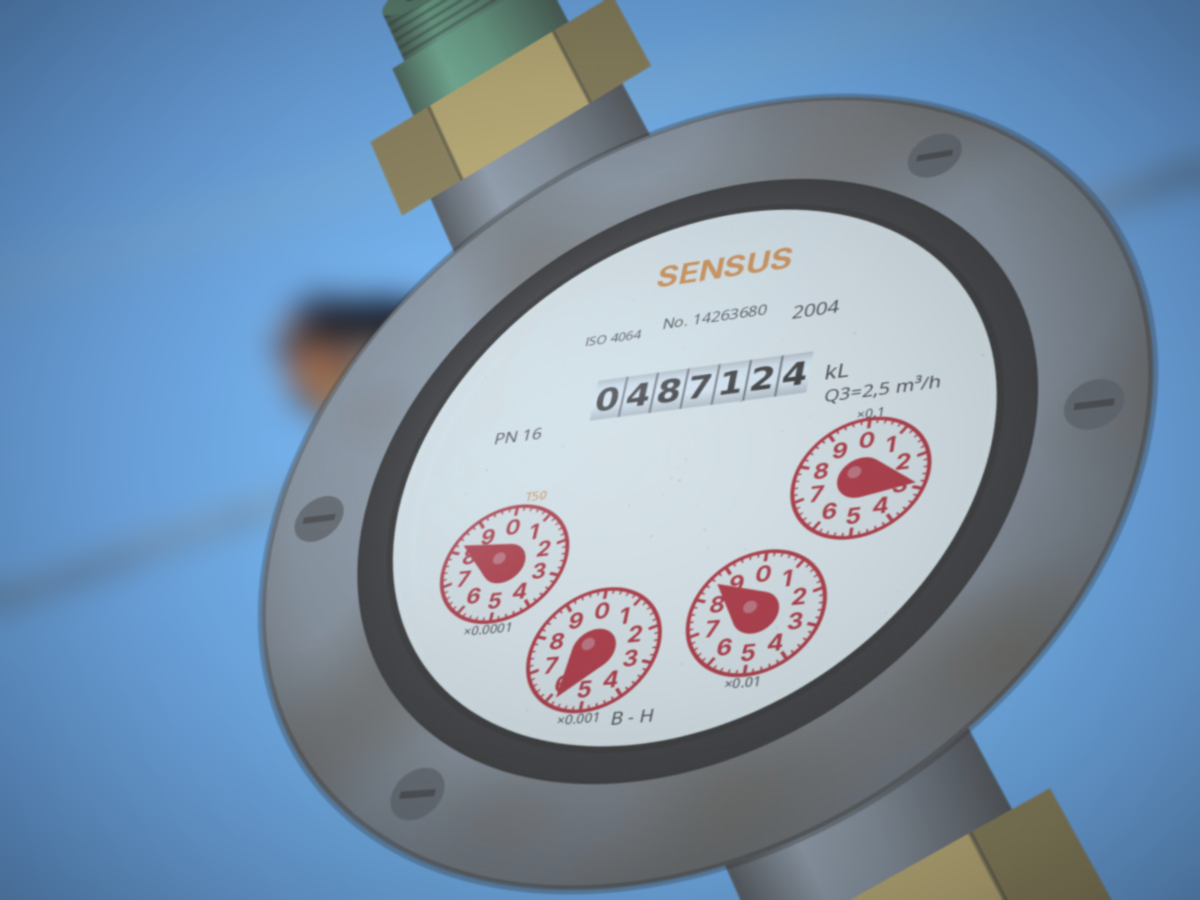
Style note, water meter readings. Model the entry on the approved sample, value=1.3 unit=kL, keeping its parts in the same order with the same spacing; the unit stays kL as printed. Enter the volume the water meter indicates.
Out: value=487124.2858 unit=kL
